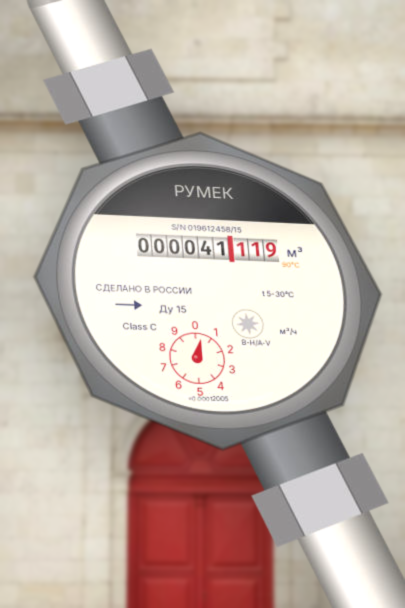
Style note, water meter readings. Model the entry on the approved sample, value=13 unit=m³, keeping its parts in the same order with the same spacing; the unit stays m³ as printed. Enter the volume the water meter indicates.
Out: value=41.1190 unit=m³
